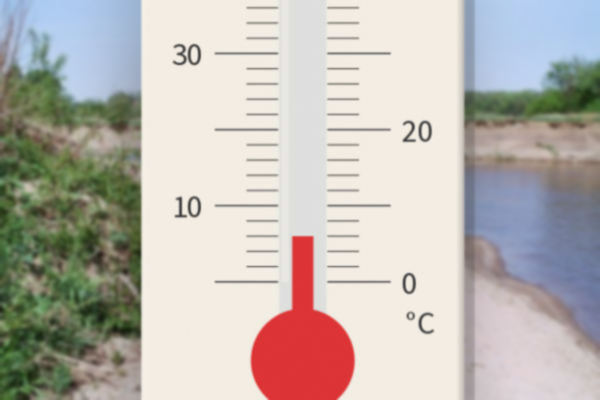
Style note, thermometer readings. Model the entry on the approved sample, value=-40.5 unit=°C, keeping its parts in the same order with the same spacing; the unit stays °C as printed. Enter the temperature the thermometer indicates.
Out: value=6 unit=°C
